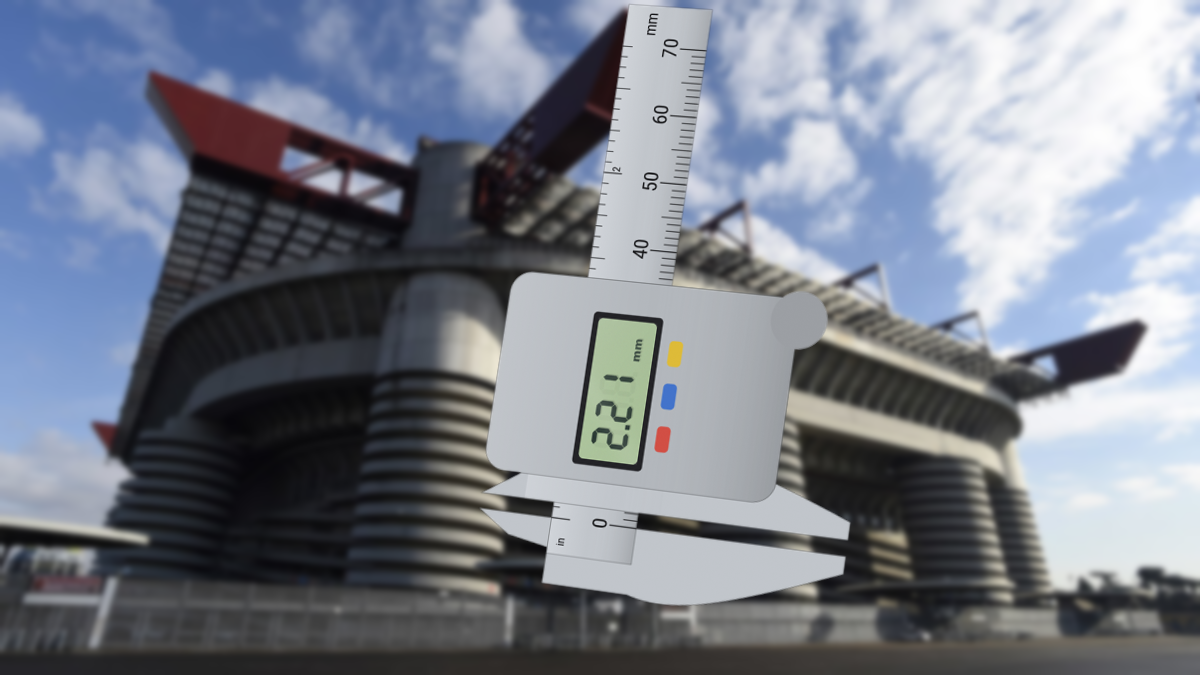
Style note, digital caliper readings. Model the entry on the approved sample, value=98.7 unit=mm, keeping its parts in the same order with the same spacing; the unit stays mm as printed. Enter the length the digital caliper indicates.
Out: value=2.21 unit=mm
